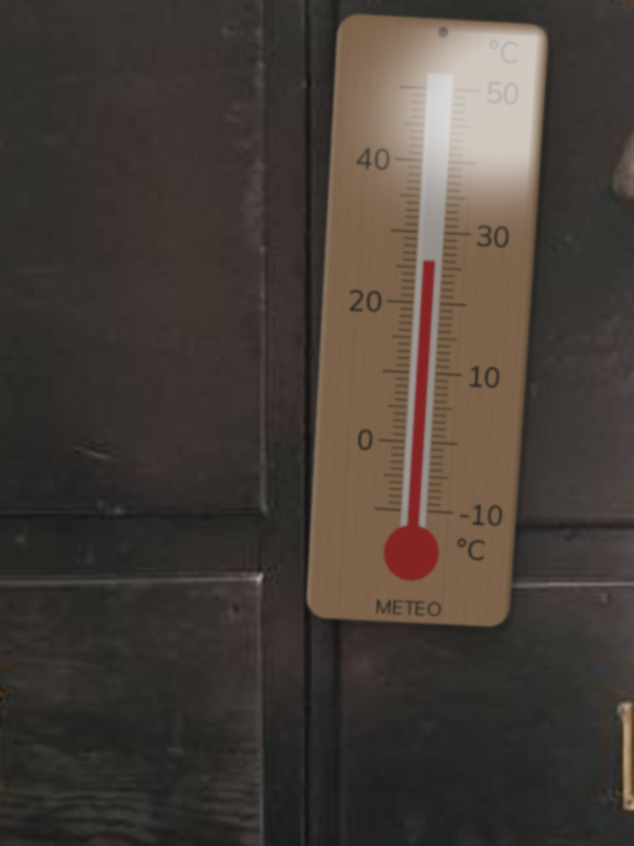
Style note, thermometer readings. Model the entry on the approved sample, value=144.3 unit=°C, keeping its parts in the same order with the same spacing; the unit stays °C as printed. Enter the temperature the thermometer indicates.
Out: value=26 unit=°C
